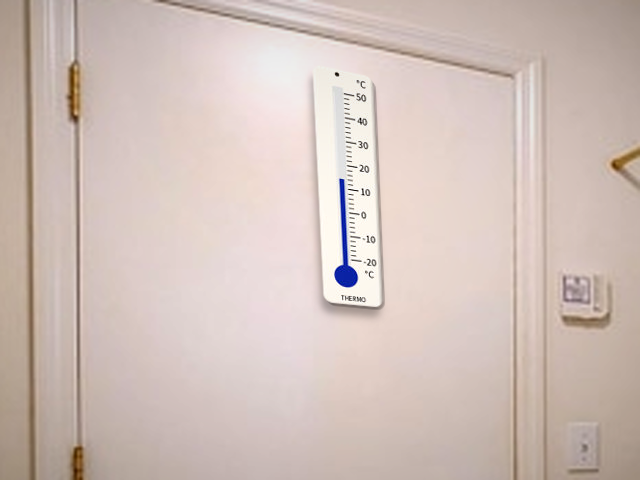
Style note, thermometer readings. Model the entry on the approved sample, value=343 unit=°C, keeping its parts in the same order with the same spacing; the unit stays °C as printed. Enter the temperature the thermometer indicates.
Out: value=14 unit=°C
